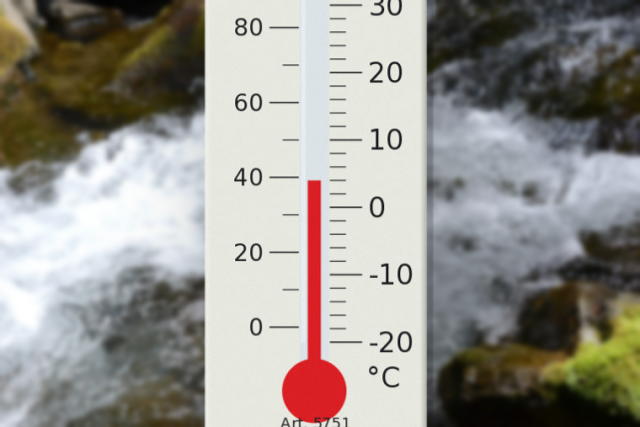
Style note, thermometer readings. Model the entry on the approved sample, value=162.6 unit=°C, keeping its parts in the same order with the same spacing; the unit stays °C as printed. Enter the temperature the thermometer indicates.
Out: value=4 unit=°C
